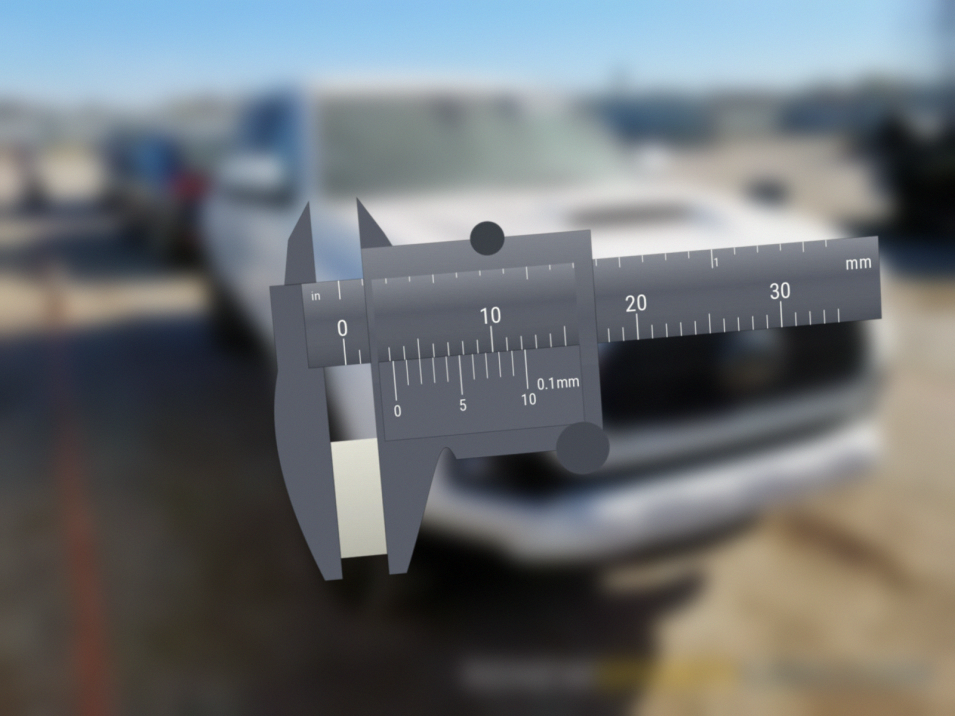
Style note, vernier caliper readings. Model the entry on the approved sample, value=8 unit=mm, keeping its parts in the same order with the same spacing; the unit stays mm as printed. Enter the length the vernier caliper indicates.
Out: value=3.2 unit=mm
